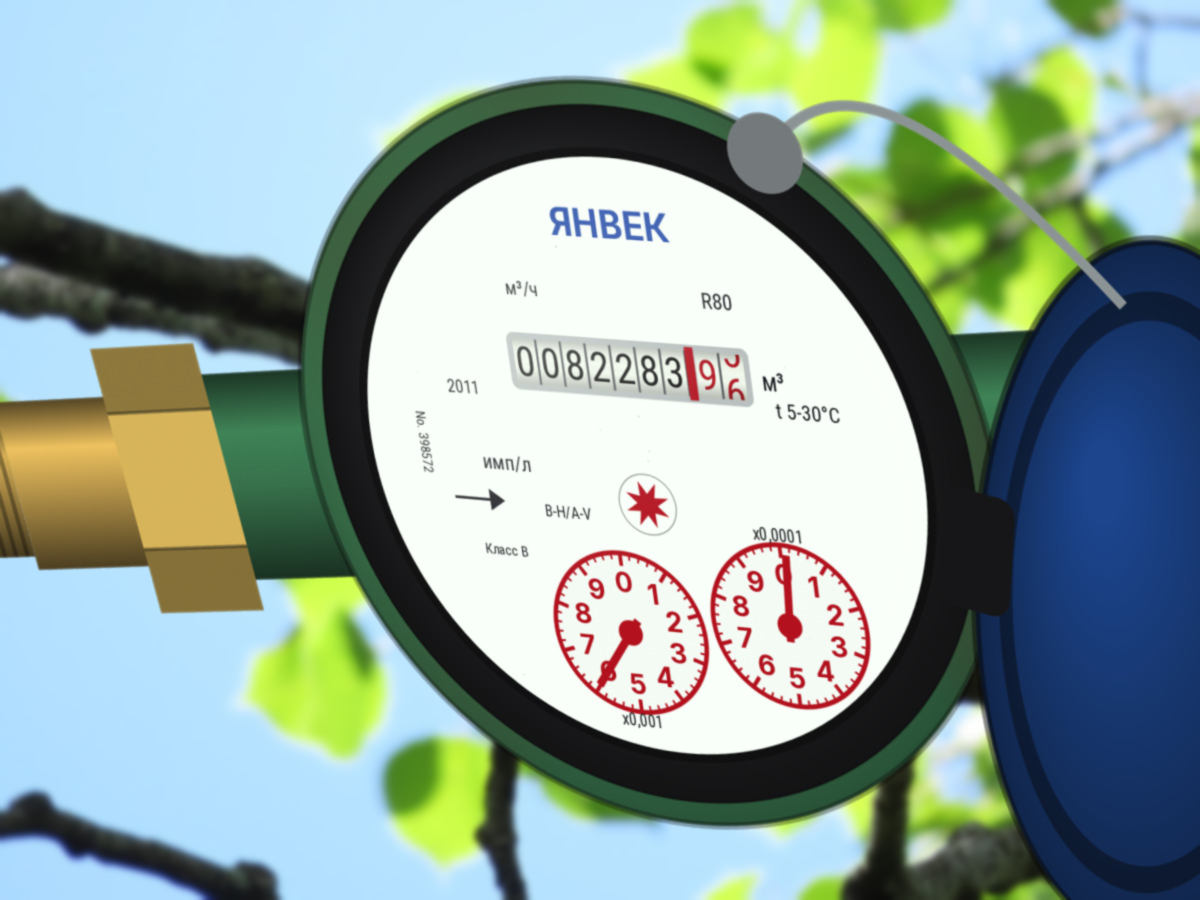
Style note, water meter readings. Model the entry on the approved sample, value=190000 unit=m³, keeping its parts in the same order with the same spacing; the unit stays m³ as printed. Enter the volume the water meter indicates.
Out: value=82283.9560 unit=m³
